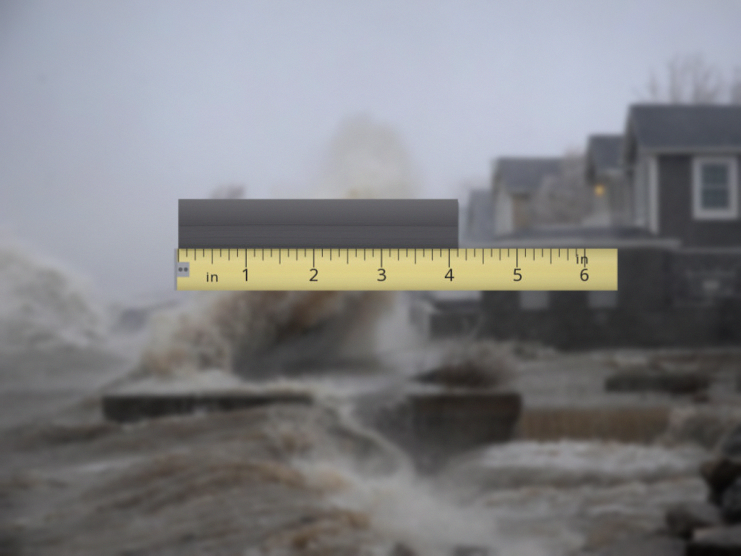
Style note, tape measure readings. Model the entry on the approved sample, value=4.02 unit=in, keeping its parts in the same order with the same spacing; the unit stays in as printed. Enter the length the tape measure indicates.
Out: value=4.125 unit=in
